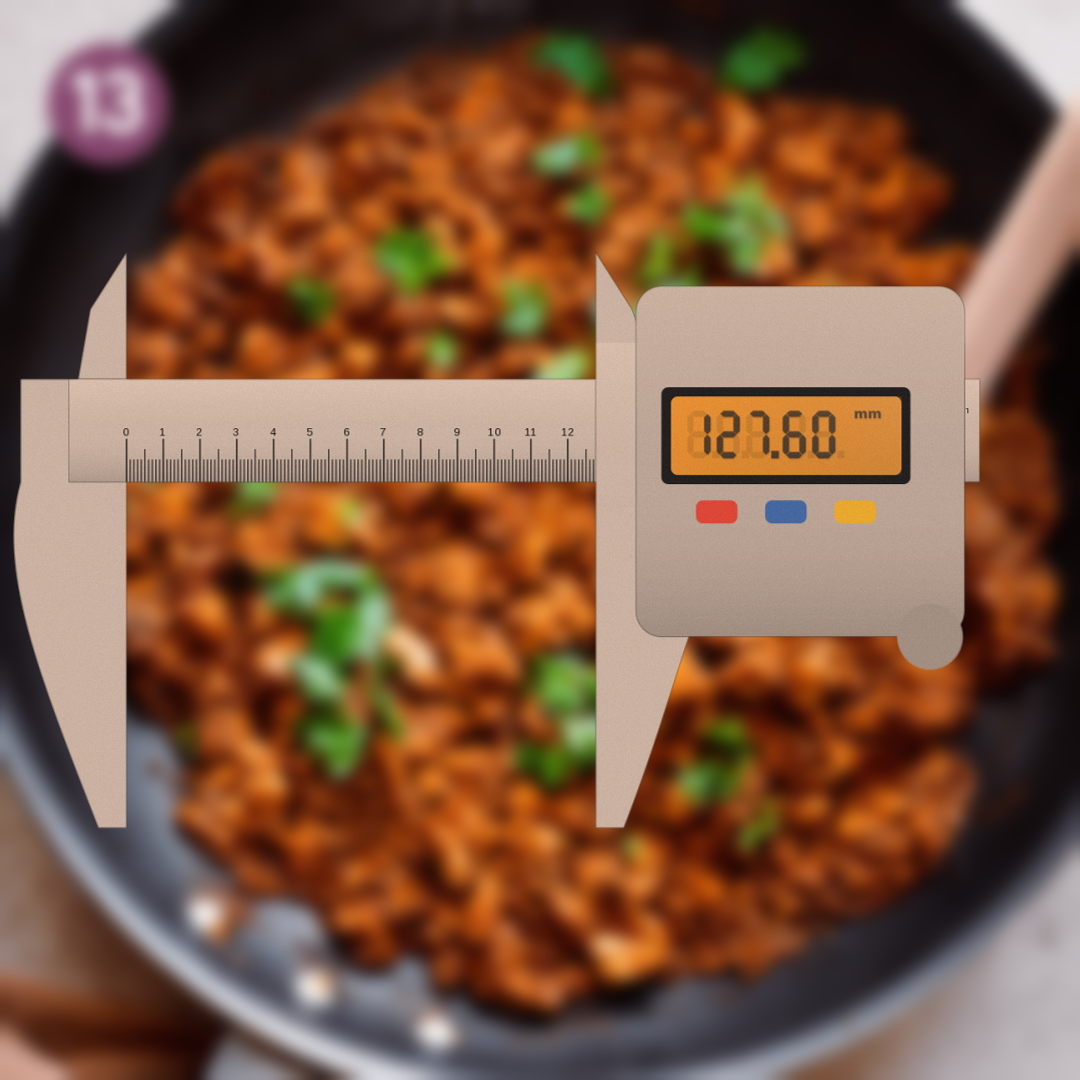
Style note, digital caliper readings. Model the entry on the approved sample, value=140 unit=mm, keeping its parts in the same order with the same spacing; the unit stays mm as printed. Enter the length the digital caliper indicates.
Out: value=127.60 unit=mm
